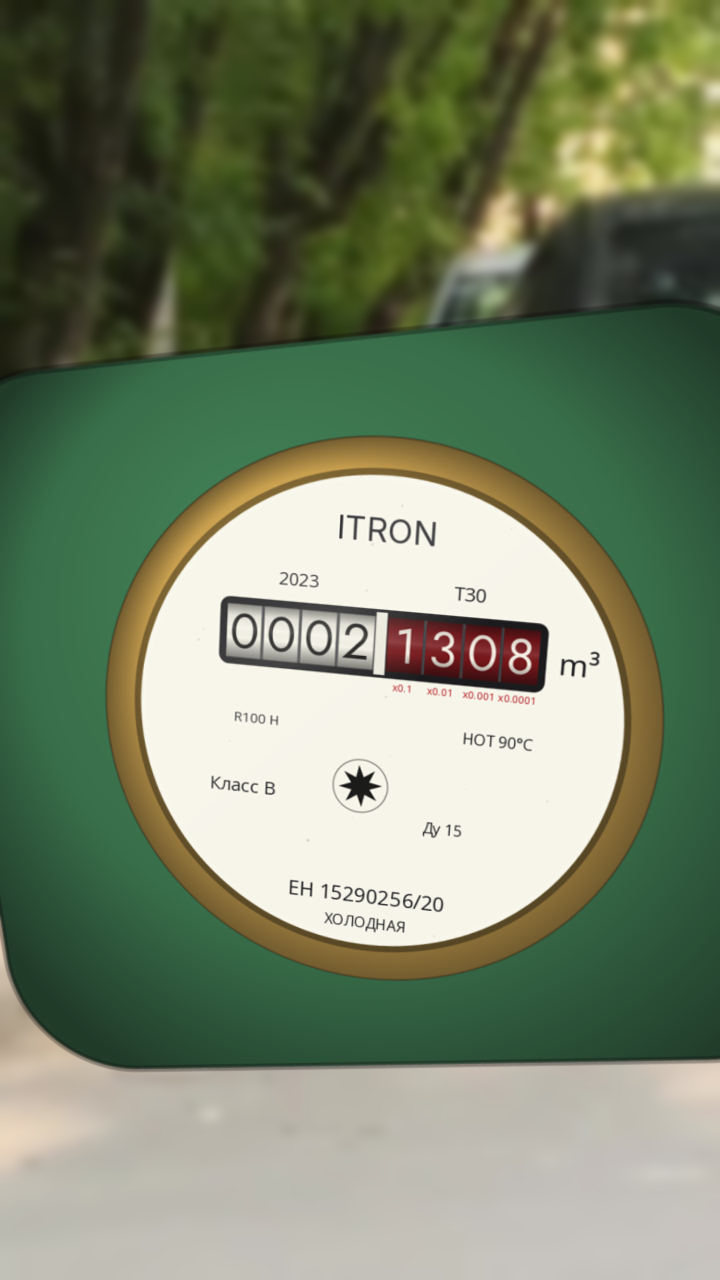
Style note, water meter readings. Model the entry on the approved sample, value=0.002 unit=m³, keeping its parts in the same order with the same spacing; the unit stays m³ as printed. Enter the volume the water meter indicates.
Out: value=2.1308 unit=m³
